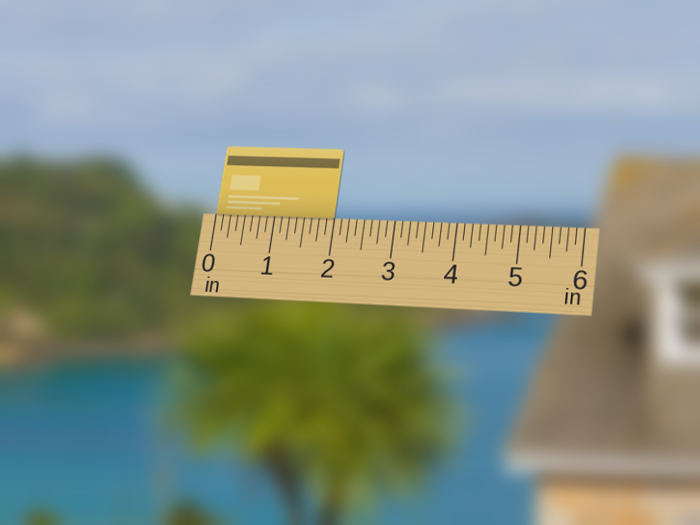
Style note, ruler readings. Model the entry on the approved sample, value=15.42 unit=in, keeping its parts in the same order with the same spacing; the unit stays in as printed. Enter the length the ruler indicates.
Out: value=2 unit=in
